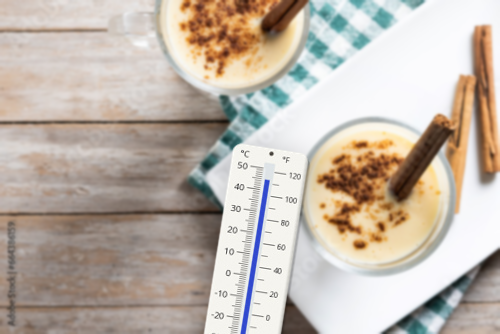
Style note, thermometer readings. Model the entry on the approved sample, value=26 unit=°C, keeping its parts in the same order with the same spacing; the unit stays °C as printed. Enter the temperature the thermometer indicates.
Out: value=45 unit=°C
